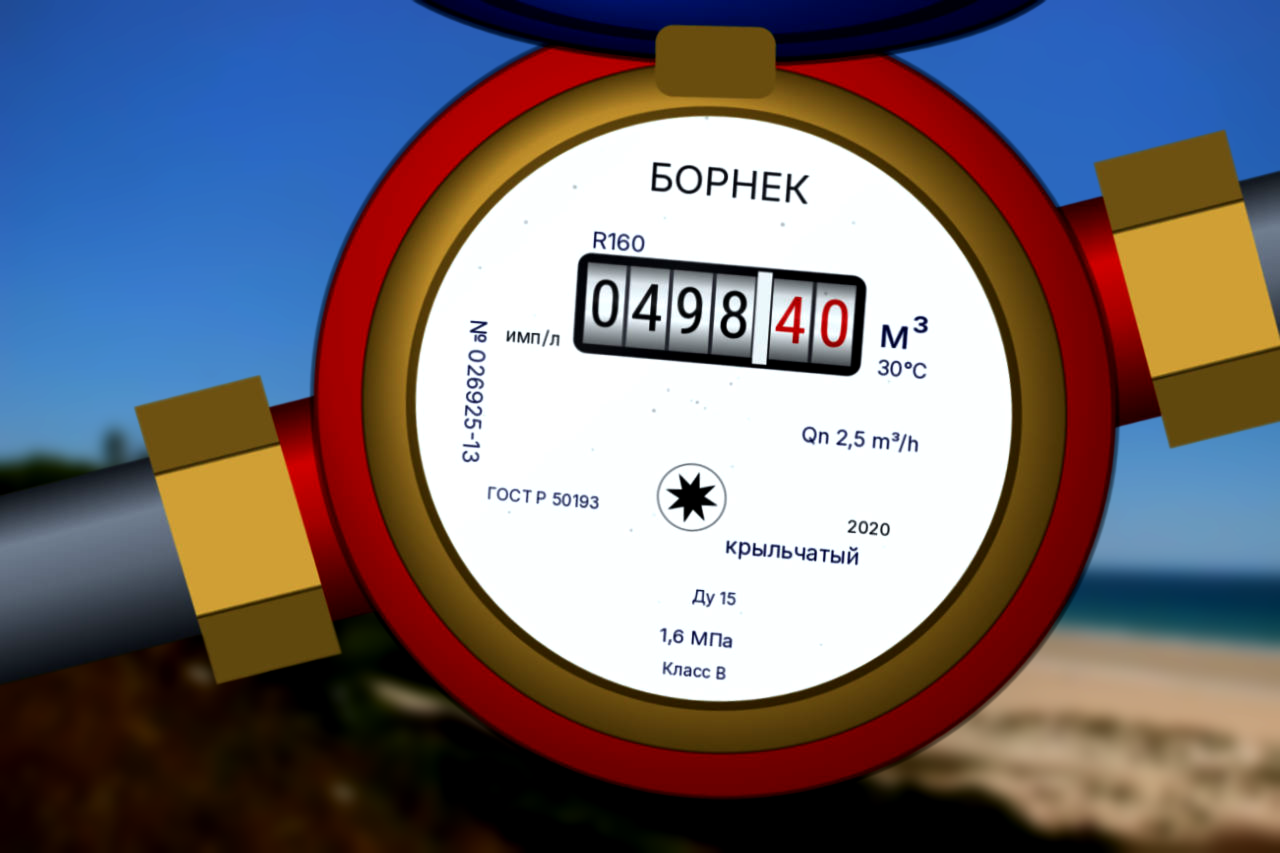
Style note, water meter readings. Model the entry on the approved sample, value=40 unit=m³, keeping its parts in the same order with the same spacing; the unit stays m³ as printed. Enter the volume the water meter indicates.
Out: value=498.40 unit=m³
